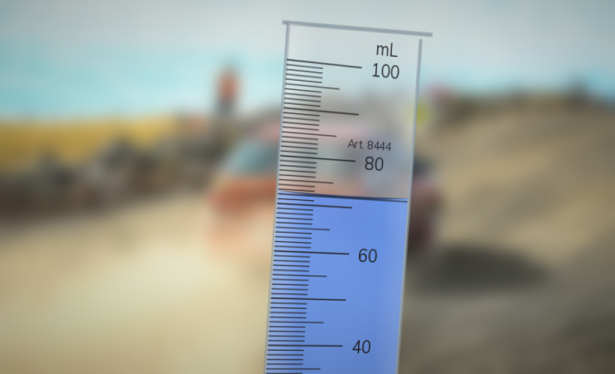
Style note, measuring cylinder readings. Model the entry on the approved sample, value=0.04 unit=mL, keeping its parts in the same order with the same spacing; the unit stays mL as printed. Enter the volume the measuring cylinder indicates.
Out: value=72 unit=mL
